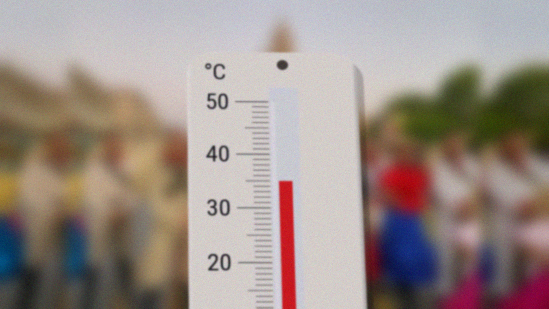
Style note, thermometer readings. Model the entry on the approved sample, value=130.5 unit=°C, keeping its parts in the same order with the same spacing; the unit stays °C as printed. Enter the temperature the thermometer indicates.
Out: value=35 unit=°C
